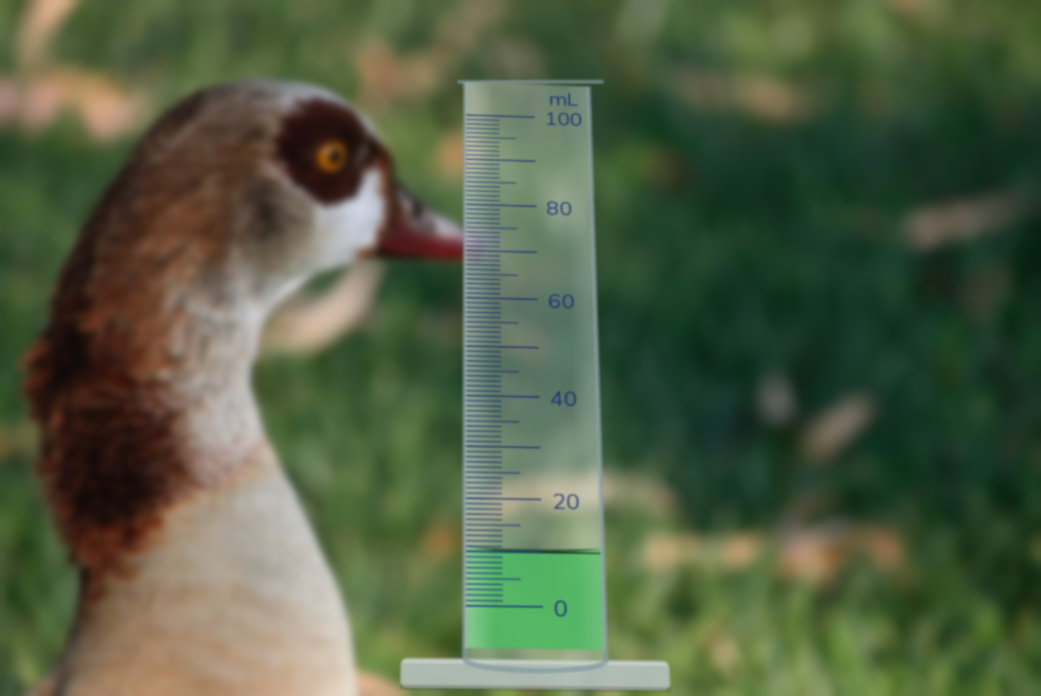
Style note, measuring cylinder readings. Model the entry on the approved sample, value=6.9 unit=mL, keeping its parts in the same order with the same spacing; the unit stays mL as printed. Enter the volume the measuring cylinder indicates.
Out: value=10 unit=mL
